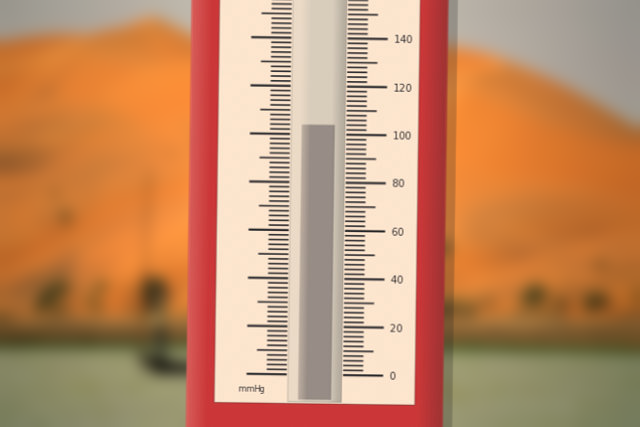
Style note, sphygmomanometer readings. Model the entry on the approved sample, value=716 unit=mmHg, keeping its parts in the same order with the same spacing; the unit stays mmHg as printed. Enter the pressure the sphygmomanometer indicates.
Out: value=104 unit=mmHg
